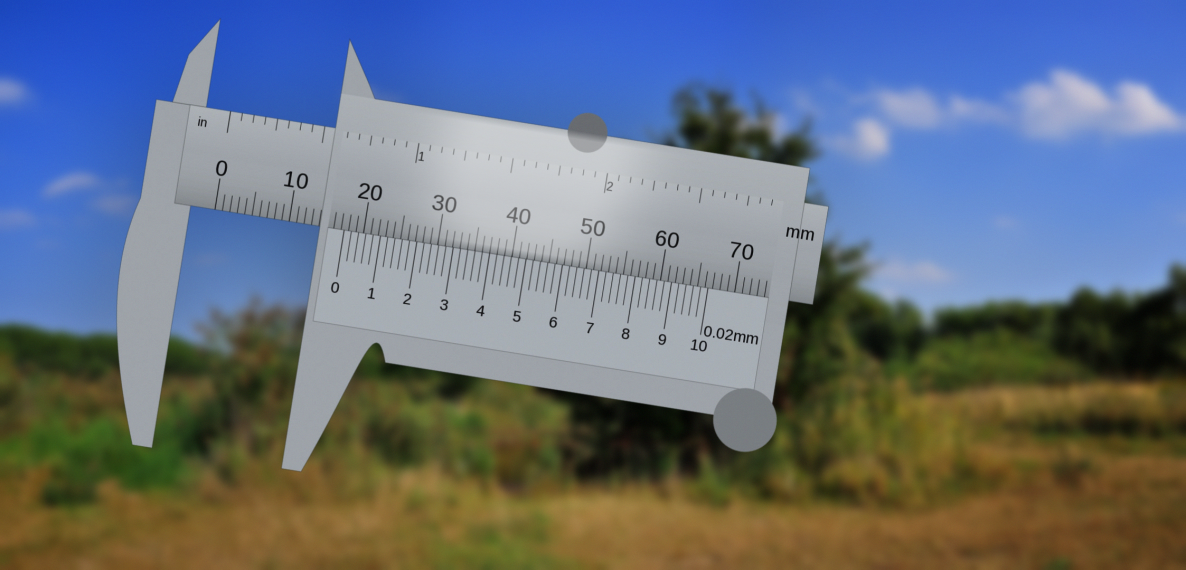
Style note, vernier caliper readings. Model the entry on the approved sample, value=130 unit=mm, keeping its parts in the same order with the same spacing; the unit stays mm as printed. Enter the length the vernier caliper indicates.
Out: value=17.4 unit=mm
